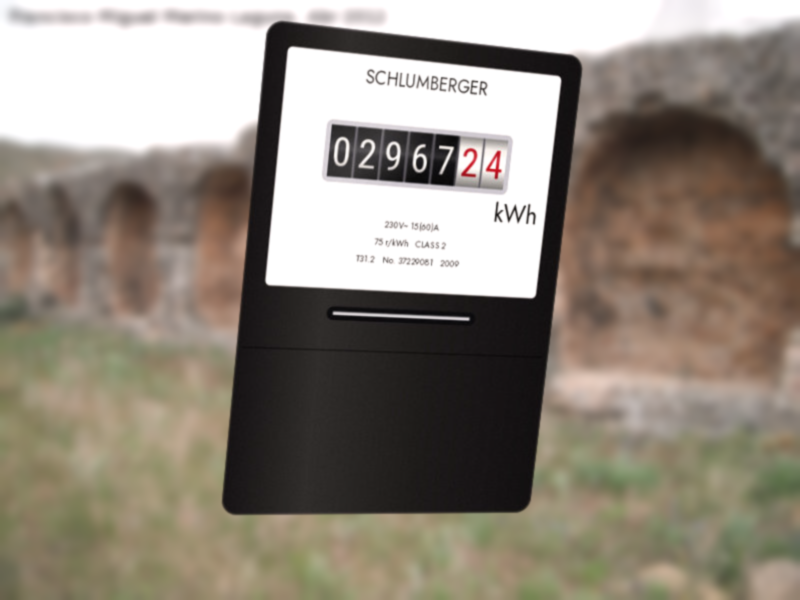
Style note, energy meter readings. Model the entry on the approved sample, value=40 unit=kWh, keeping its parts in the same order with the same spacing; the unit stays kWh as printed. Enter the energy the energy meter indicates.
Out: value=2967.24 unit=kWh
